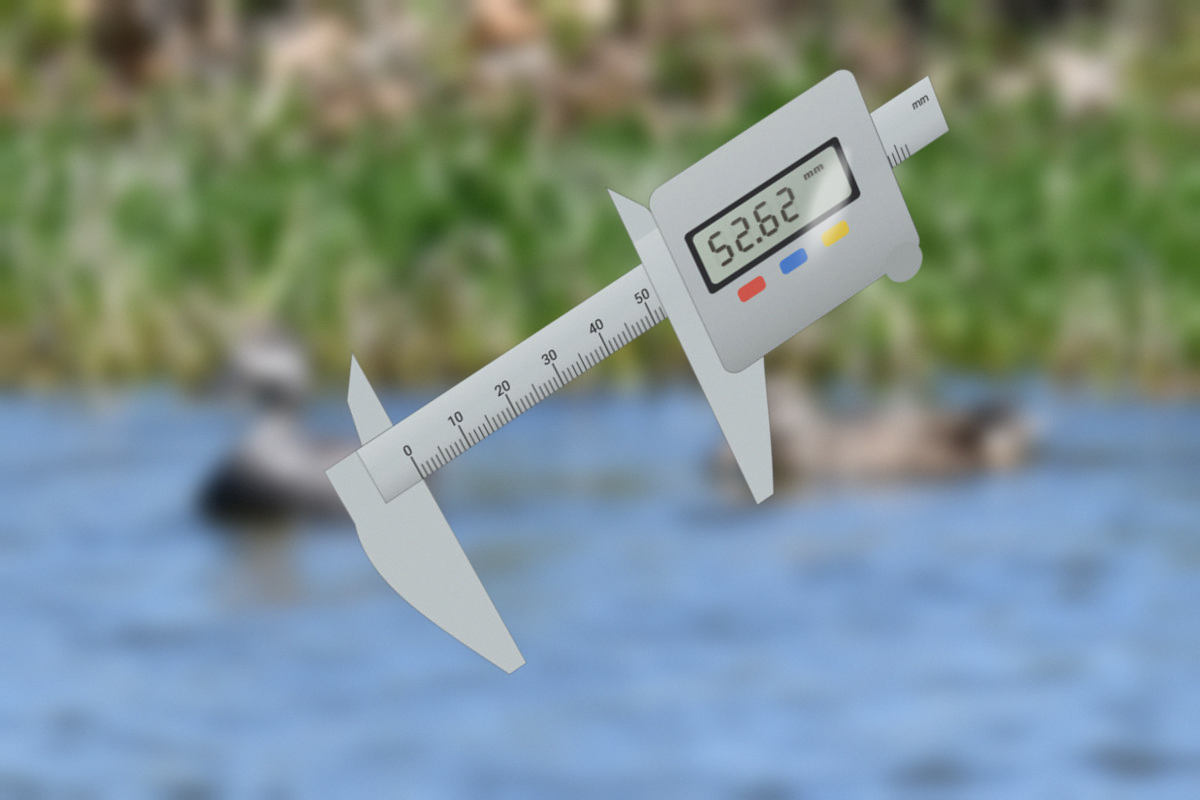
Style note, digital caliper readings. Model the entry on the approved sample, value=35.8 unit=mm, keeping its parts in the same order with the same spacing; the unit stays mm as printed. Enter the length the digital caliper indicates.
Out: value=52.62 unit=mm
